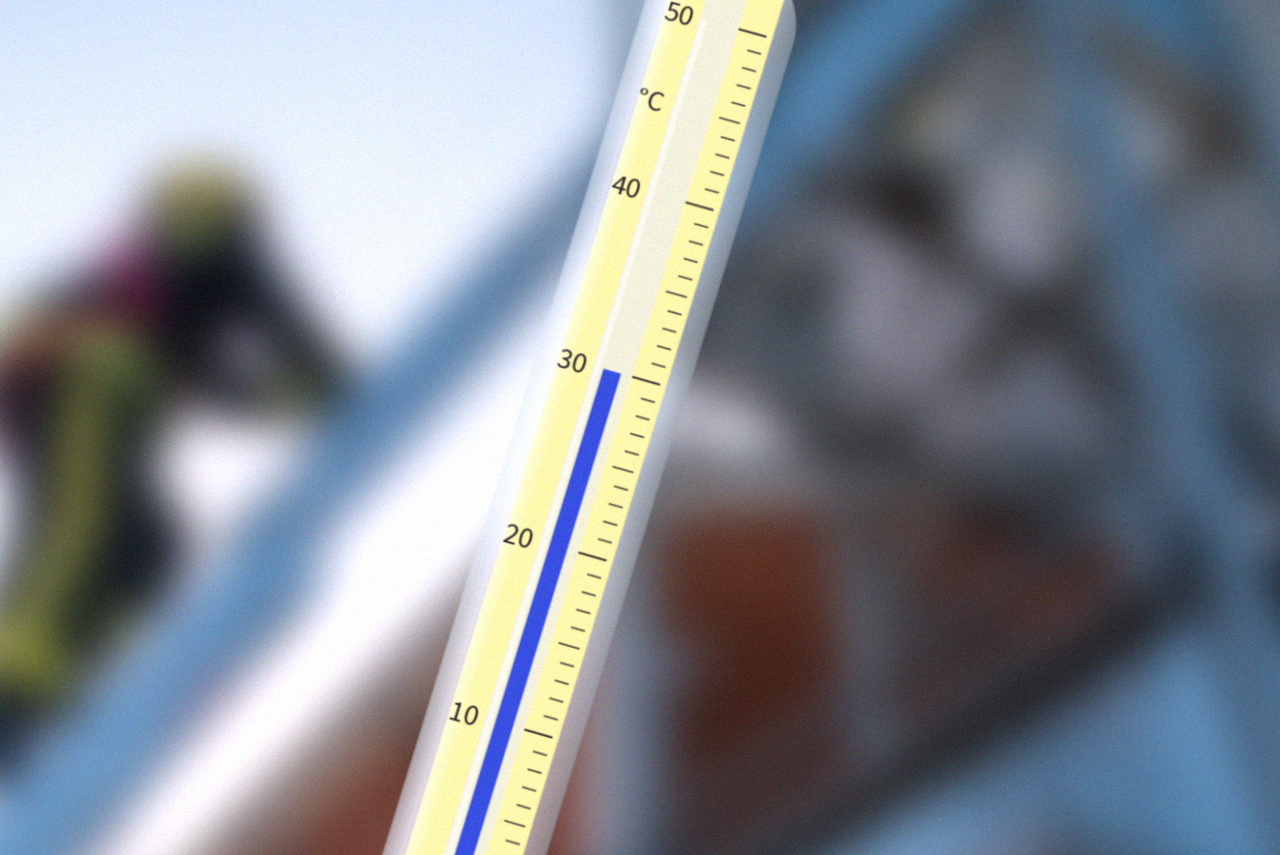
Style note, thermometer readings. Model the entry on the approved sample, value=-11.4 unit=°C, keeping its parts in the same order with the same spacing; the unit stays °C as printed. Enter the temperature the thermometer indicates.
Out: value=30 unit=°C
